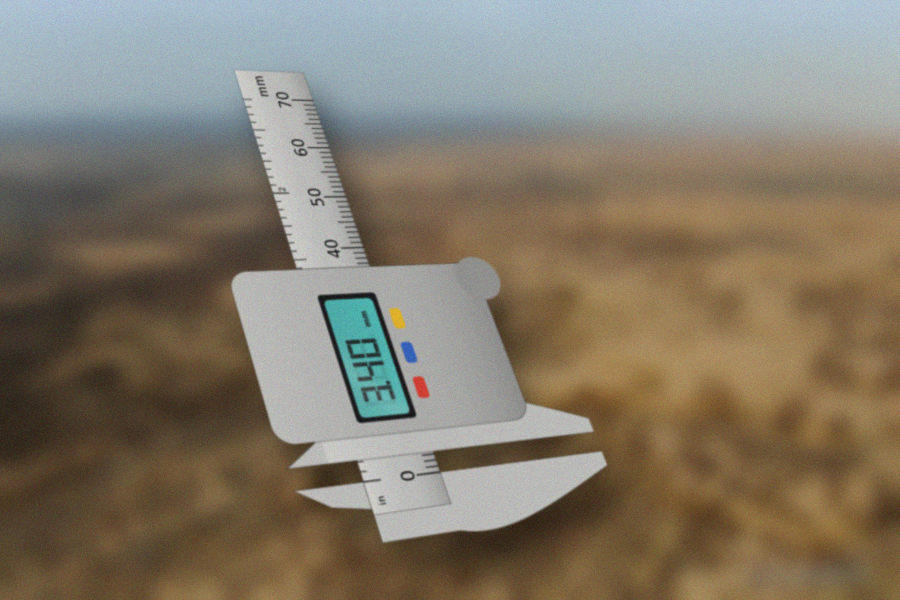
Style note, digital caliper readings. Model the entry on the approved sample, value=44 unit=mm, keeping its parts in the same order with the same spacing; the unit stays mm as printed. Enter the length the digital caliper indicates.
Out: value=3.40 unit=mm
